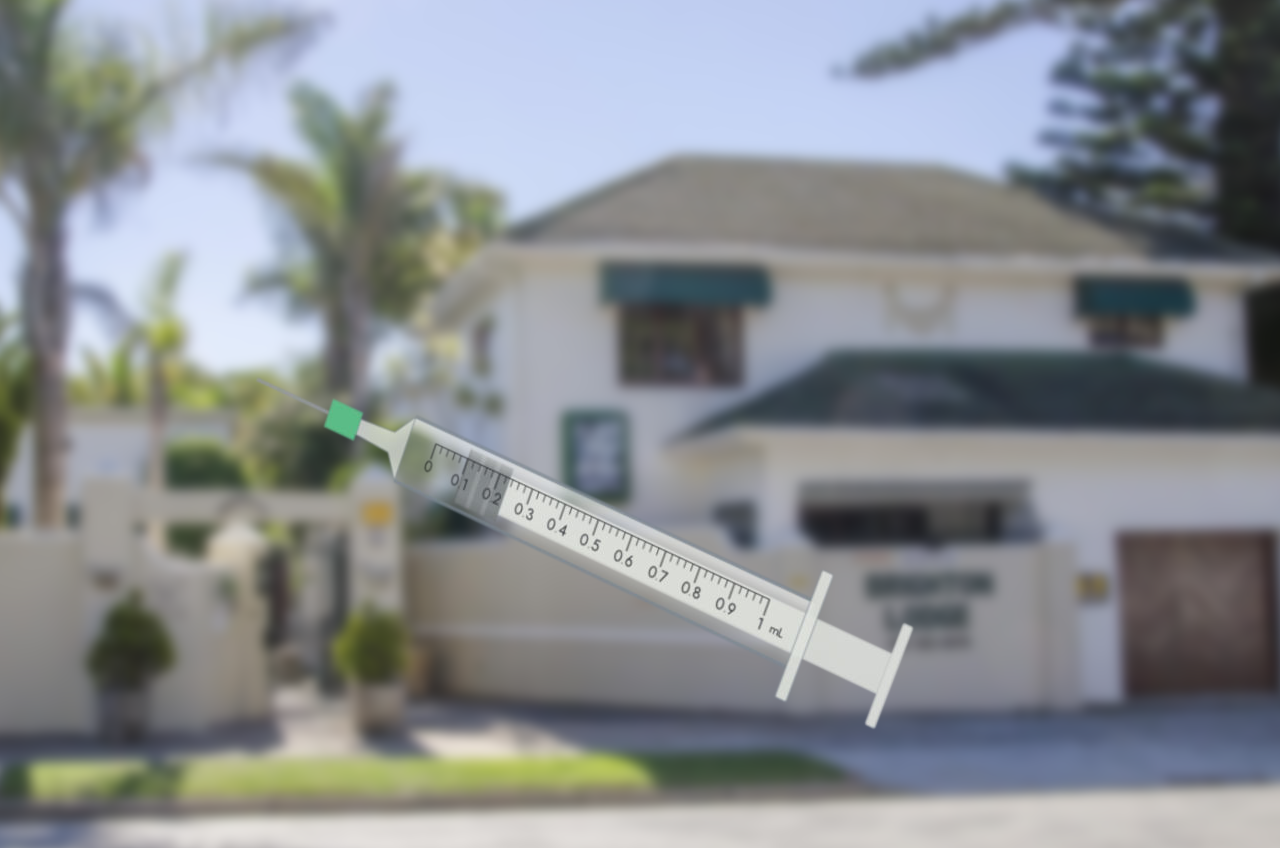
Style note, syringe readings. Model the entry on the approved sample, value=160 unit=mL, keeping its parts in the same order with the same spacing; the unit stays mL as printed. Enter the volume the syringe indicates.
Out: value=0.1 unit=mL
